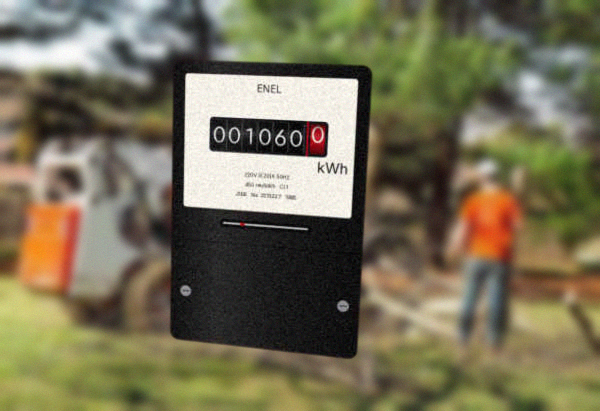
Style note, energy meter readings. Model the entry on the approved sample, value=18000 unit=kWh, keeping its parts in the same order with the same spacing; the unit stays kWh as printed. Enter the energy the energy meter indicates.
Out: value=1060.0 unit=kWh
